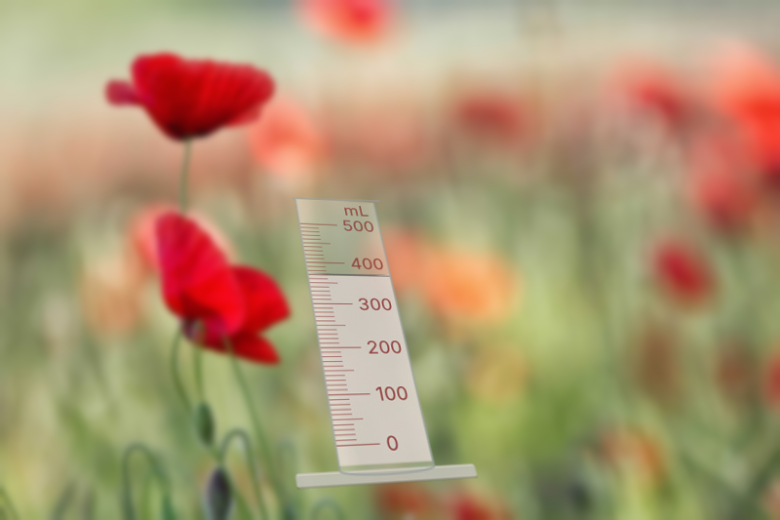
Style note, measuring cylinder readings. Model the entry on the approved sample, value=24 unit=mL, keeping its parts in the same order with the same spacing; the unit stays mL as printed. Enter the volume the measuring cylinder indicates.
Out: value=370 unit=mL
